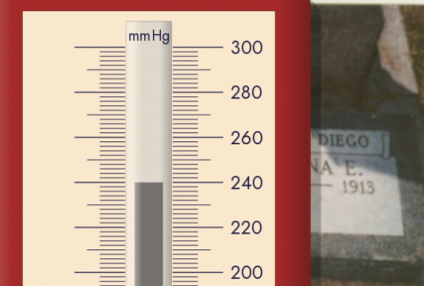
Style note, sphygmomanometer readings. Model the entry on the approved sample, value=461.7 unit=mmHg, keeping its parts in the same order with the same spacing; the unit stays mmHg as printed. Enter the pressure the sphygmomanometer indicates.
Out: value=240 unit=mmHg
